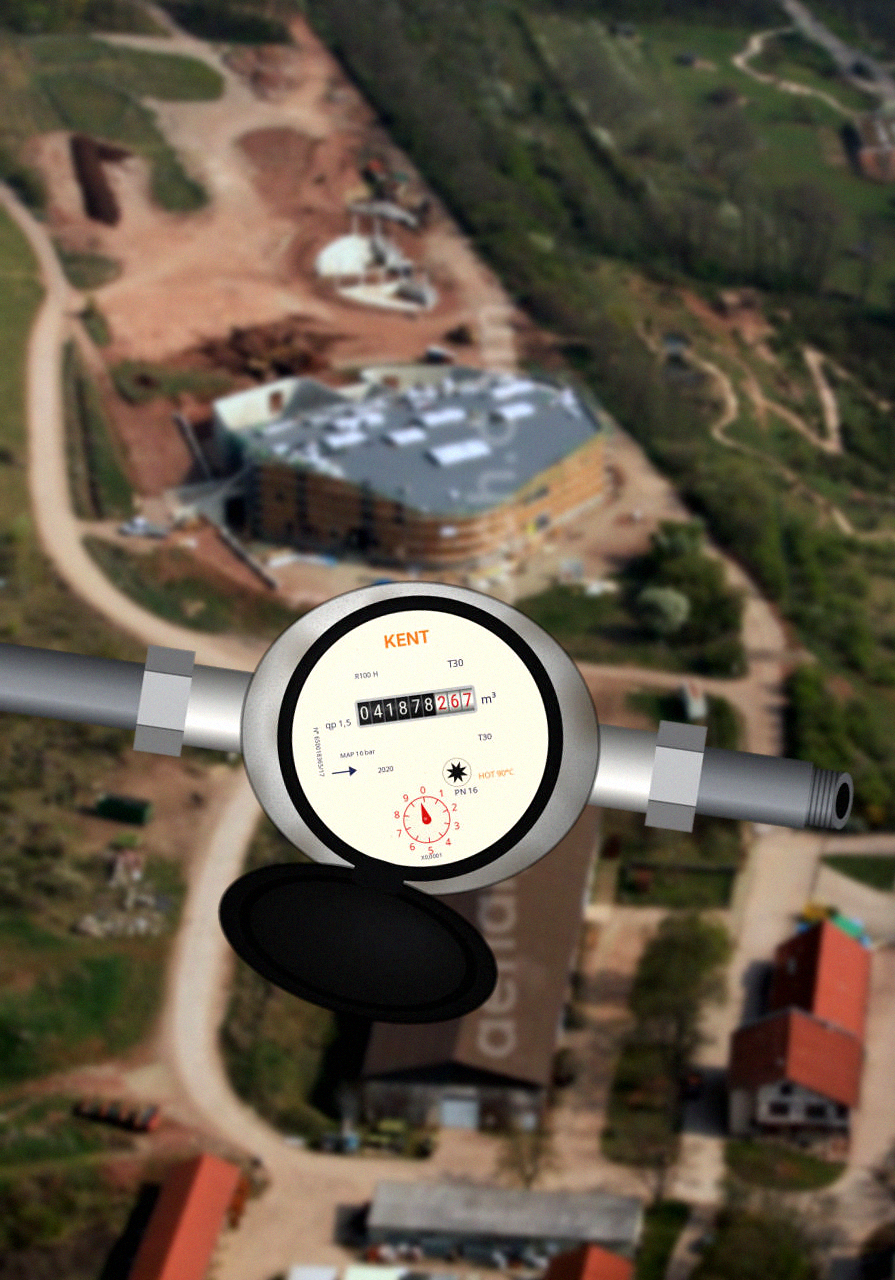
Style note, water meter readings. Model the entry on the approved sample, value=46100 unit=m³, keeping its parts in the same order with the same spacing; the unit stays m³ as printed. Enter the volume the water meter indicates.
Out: value=41878.2669 unit=m³
